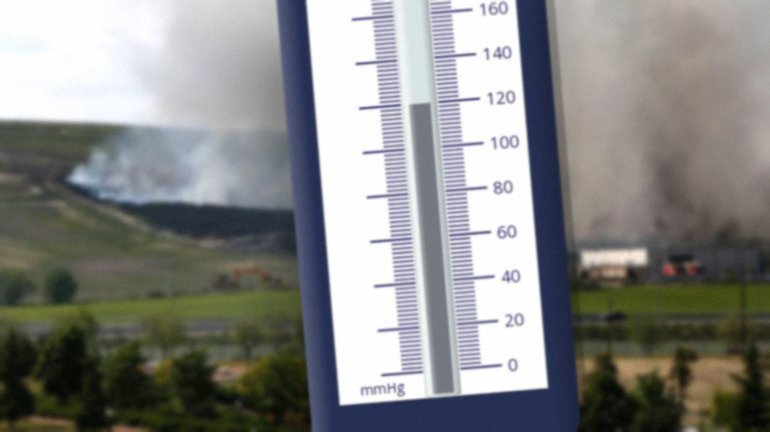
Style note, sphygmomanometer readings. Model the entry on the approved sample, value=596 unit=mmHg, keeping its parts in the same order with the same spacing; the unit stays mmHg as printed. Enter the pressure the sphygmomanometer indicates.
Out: value=120 unit=mmHg
